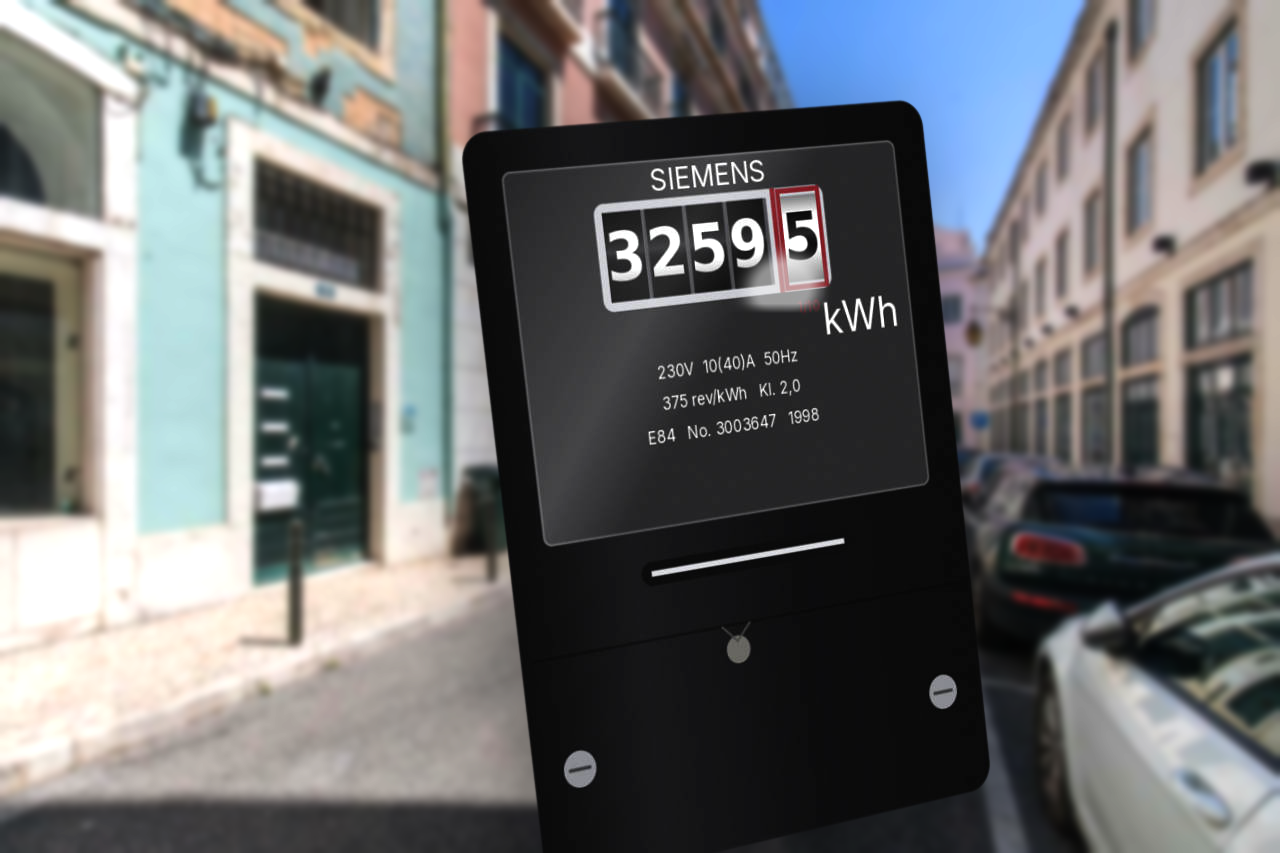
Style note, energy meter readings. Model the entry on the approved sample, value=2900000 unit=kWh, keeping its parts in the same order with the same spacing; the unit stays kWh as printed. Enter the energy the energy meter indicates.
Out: value=3259.5 unit=kWh
